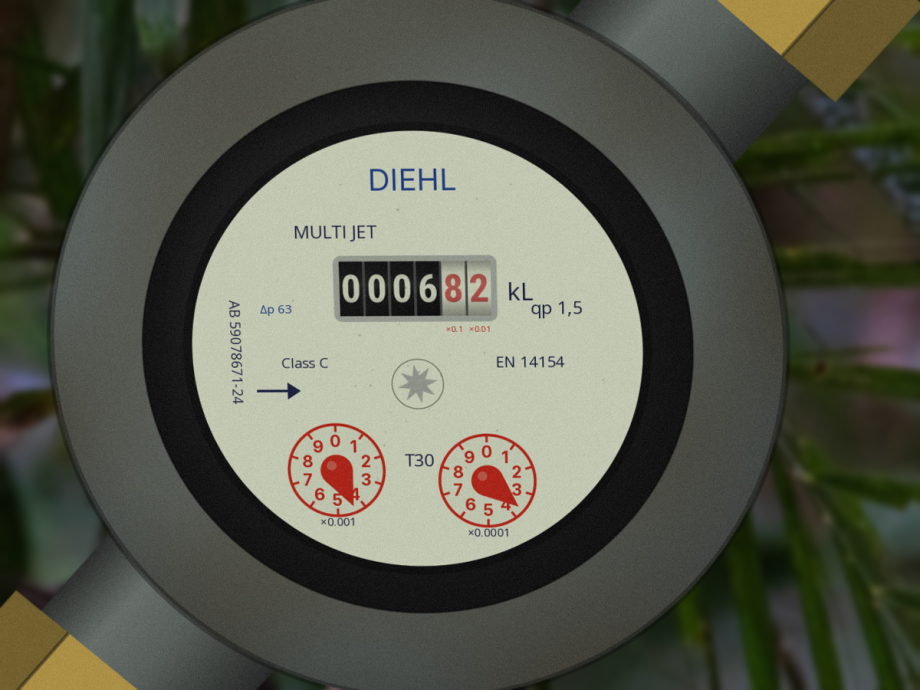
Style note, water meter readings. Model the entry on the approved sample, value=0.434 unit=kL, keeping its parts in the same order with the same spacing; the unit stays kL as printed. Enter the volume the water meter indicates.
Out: value=6.8243 unit=kL
